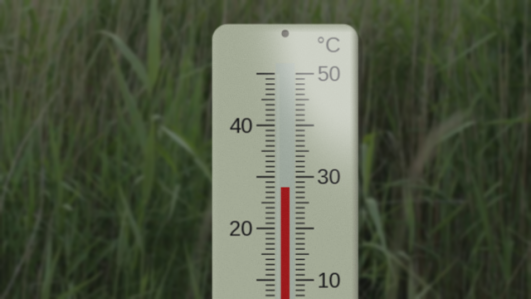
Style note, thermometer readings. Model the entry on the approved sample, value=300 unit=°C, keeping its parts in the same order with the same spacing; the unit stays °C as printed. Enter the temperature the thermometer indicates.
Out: value=28 unit=°C
